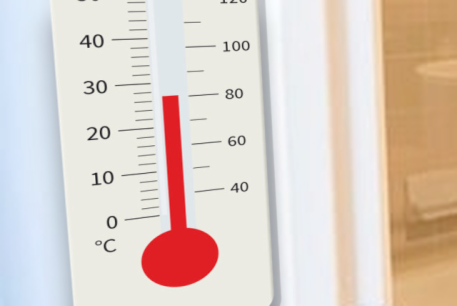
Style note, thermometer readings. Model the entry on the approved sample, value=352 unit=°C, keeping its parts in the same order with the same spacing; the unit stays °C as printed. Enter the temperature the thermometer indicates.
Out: value=27 unit=°C
